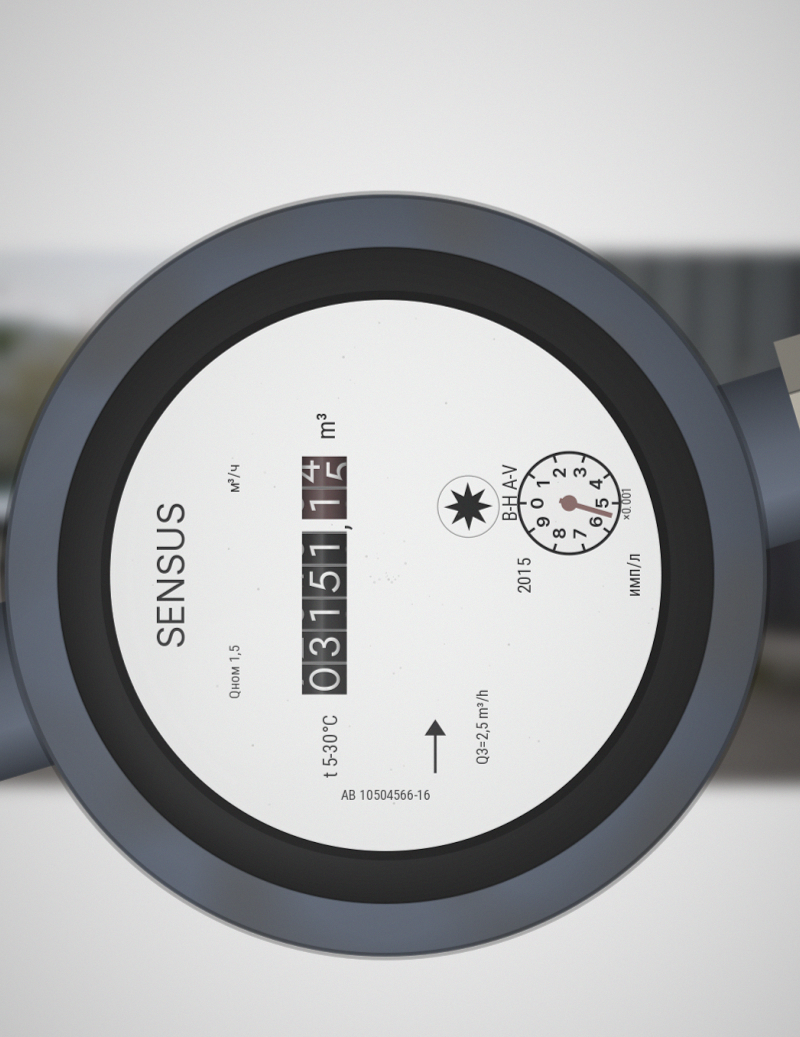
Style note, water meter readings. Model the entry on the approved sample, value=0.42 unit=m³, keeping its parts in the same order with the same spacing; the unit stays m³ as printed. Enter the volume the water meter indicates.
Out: value=3151.145 unit=m³
